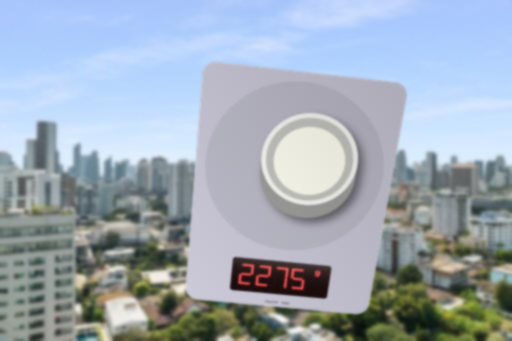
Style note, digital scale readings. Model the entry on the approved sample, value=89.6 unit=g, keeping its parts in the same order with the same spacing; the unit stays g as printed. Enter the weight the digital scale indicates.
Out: value=2275 unit=g
